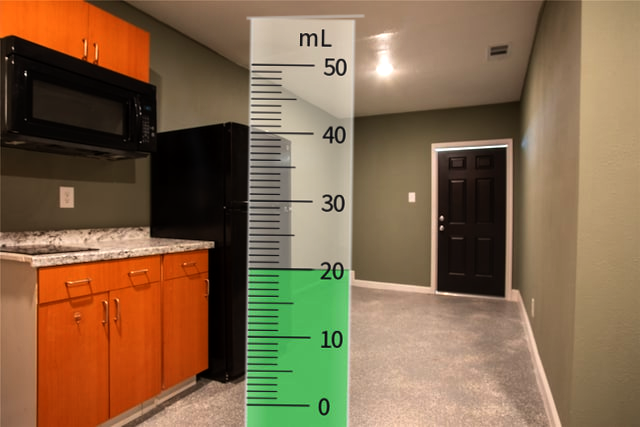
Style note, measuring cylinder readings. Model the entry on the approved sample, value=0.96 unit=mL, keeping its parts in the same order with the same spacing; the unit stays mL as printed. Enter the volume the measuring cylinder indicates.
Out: value=20 unit=mL
